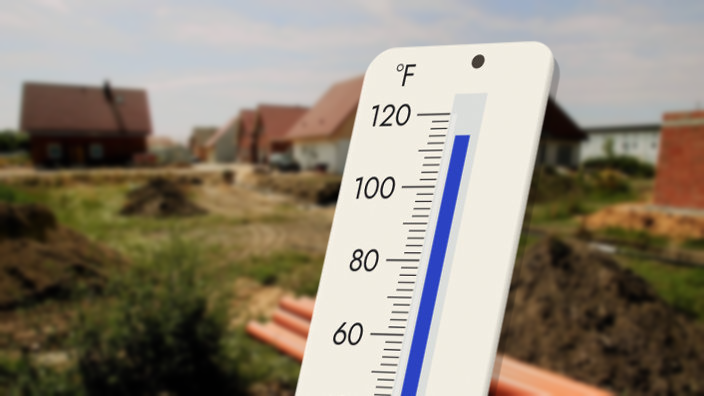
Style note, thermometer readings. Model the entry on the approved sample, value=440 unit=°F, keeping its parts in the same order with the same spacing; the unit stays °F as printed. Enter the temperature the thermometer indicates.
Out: value=114 unit=°F
